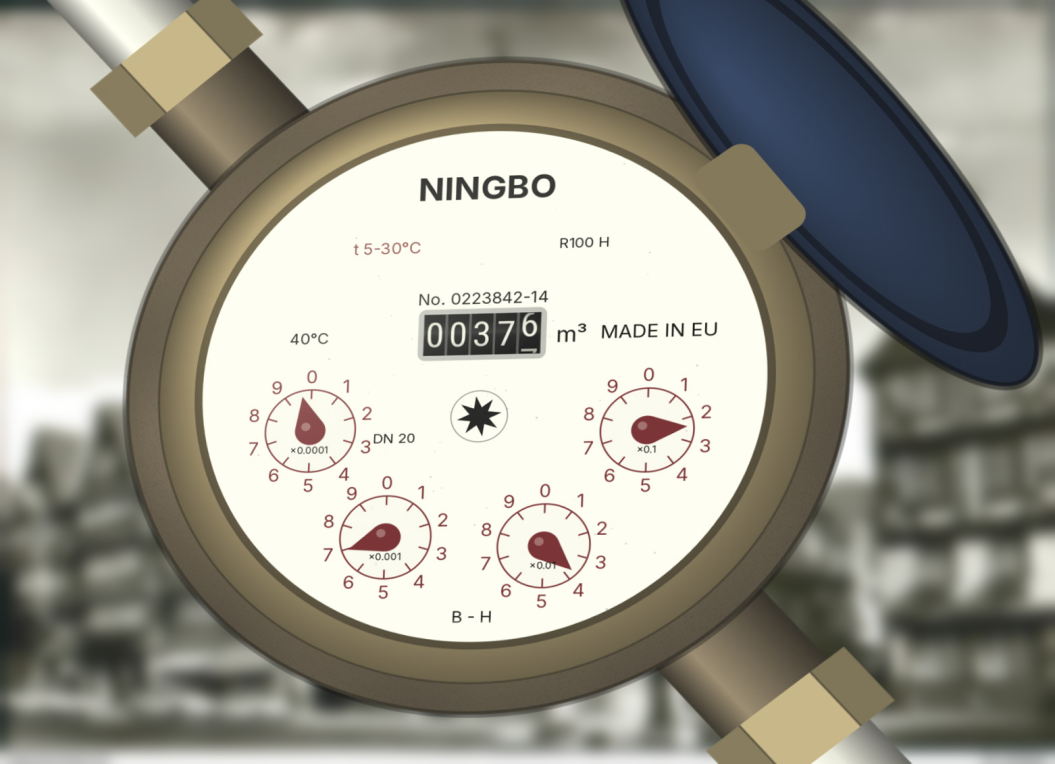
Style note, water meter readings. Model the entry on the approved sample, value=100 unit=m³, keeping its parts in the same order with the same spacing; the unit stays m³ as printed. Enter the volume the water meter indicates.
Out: value=376.2369 unit=m³
